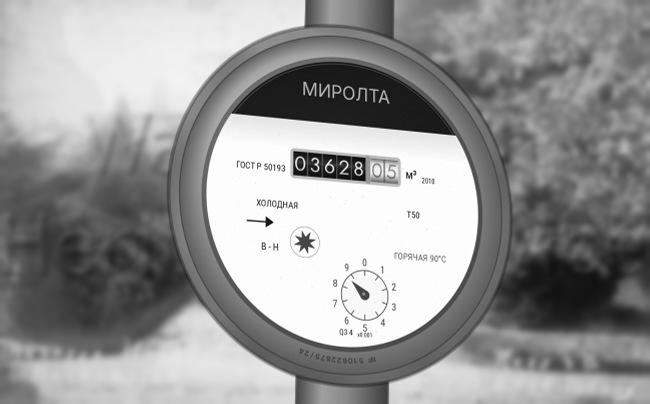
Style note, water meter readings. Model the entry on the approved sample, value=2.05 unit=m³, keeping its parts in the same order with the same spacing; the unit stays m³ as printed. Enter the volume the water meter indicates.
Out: value=3628.058 unit=m³
